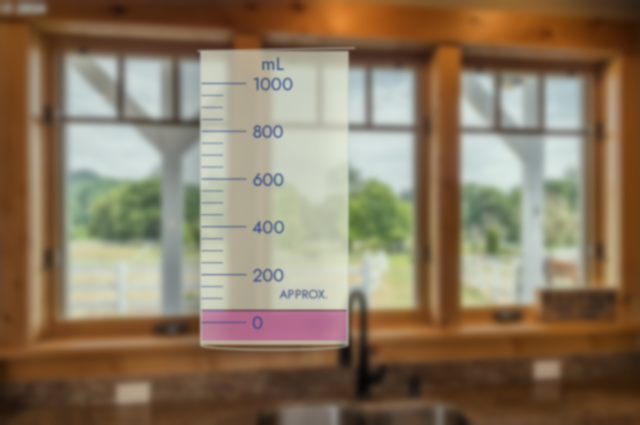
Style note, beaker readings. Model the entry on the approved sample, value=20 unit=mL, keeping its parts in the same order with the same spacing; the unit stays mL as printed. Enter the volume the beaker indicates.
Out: value=50 unit=mL
